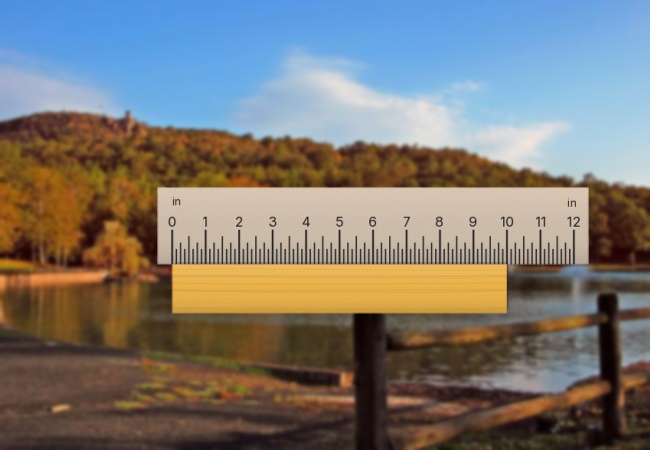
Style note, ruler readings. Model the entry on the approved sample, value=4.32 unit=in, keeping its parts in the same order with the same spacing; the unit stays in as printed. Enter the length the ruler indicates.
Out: value=10 unit=in
